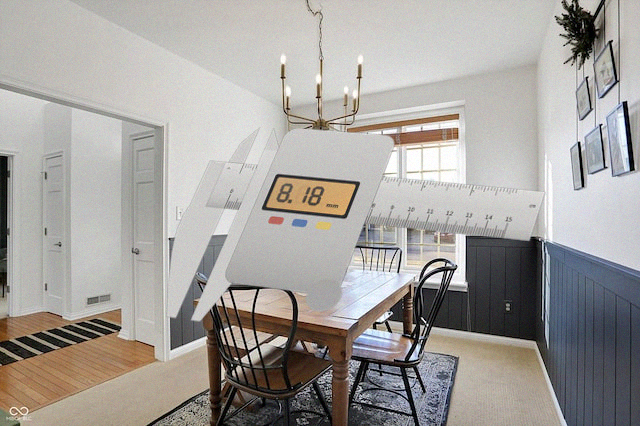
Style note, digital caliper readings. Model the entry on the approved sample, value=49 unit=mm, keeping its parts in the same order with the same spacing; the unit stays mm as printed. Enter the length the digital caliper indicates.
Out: value=8.18 unit=mm
